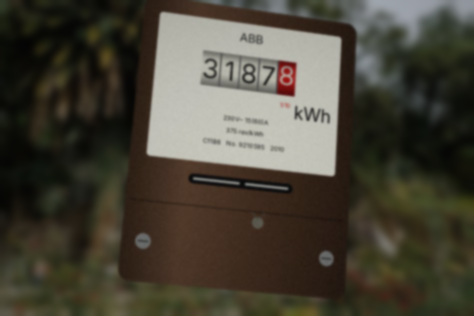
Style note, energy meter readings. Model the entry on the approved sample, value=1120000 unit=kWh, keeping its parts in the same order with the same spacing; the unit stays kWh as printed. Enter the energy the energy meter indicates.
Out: value=3187.8 unit=kWh
